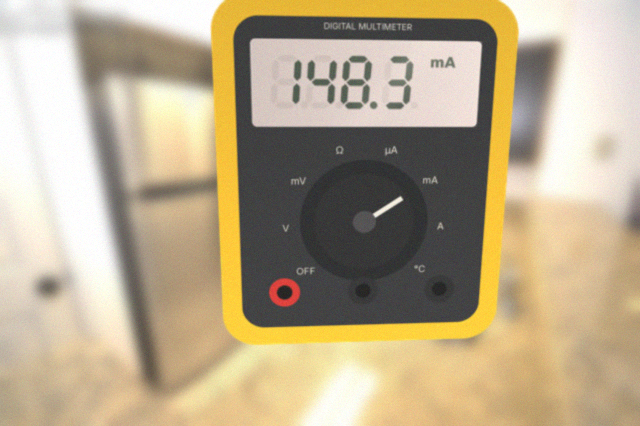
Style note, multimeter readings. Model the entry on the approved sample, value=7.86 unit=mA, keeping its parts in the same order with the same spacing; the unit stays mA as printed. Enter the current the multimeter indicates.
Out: value=148.3 unit=mA
